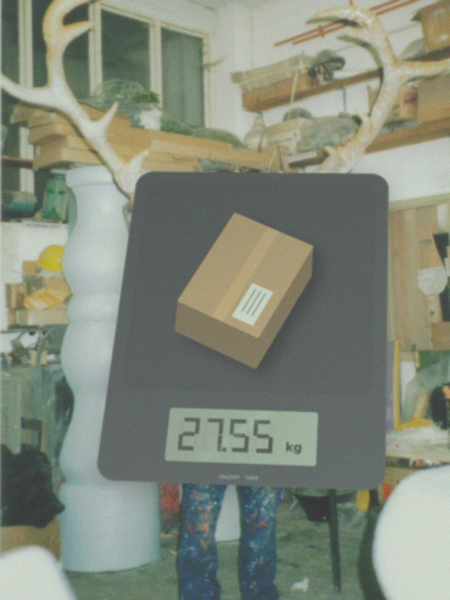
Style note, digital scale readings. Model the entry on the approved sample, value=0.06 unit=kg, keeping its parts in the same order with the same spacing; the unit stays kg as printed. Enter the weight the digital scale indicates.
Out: value=27.55 unit=kg
